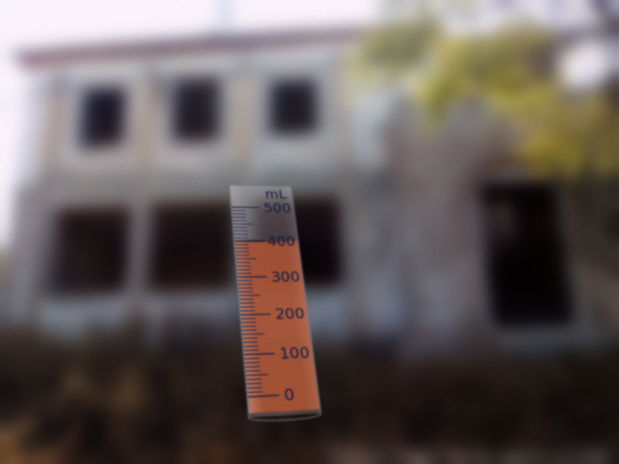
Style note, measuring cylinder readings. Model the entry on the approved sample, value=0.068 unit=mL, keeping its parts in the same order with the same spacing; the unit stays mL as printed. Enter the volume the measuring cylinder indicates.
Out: value=400 unit=mL
